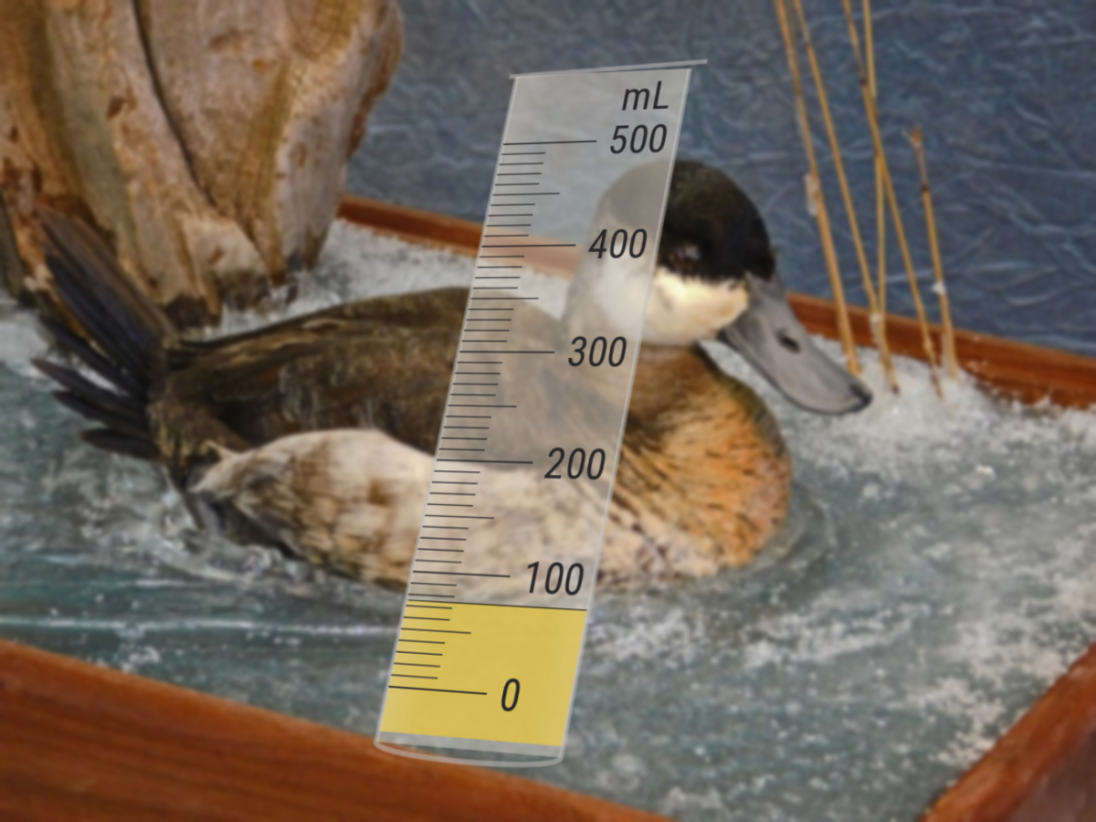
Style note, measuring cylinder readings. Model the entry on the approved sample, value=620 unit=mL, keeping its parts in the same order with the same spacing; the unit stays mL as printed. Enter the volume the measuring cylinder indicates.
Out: value=75 unit=mL
